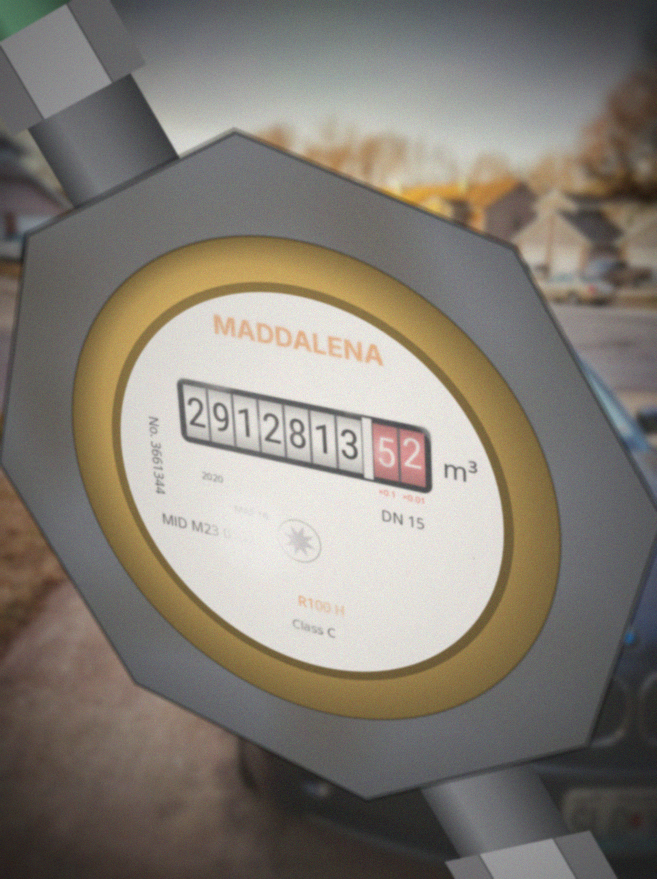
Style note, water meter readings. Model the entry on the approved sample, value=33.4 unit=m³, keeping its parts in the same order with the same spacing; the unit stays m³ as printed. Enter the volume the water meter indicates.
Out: value=2912813.52 unit=m³
